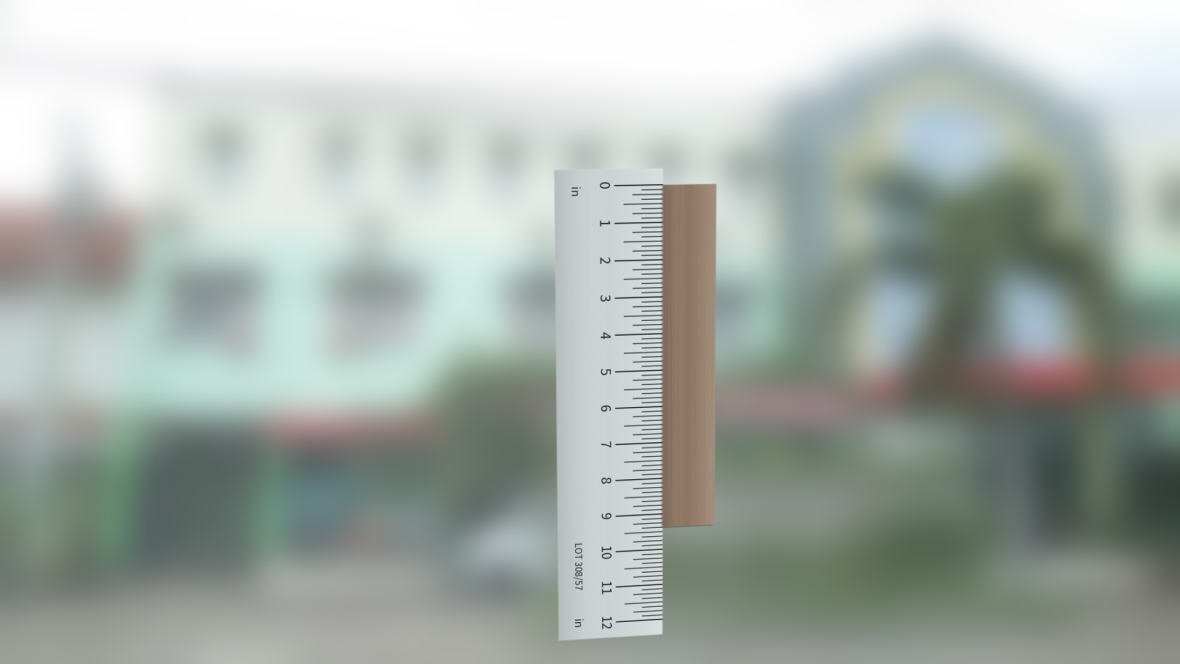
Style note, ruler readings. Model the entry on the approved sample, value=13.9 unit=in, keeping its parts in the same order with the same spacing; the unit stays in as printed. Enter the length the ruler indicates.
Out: value=9.375 unit=in
